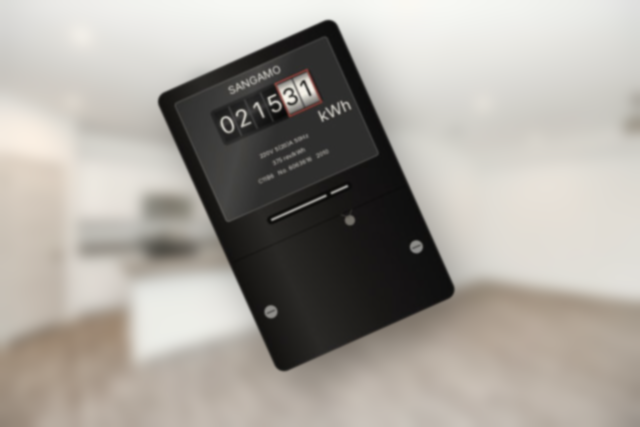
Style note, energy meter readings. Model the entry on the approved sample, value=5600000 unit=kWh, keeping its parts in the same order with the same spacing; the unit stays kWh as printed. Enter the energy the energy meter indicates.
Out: value=215.31 unit=kWh
